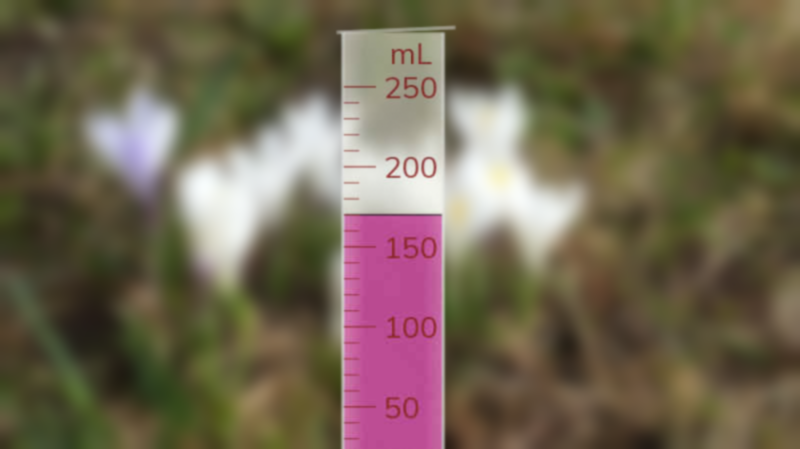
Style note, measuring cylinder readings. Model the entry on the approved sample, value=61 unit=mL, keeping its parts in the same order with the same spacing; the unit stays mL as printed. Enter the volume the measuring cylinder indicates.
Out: value=170 unit=mL
